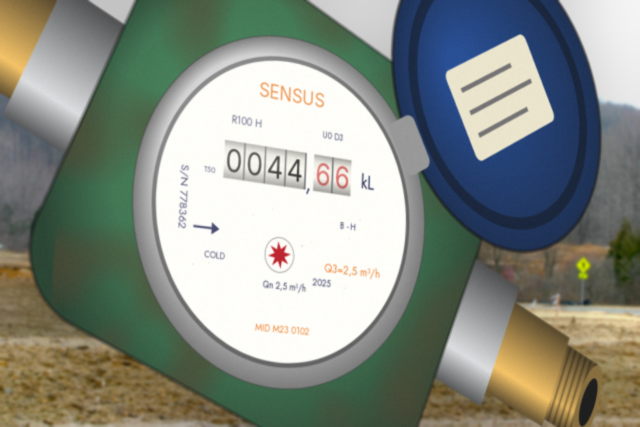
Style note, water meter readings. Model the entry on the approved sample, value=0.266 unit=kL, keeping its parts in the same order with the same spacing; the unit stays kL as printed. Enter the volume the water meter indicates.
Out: value=44.66 unit=kL
